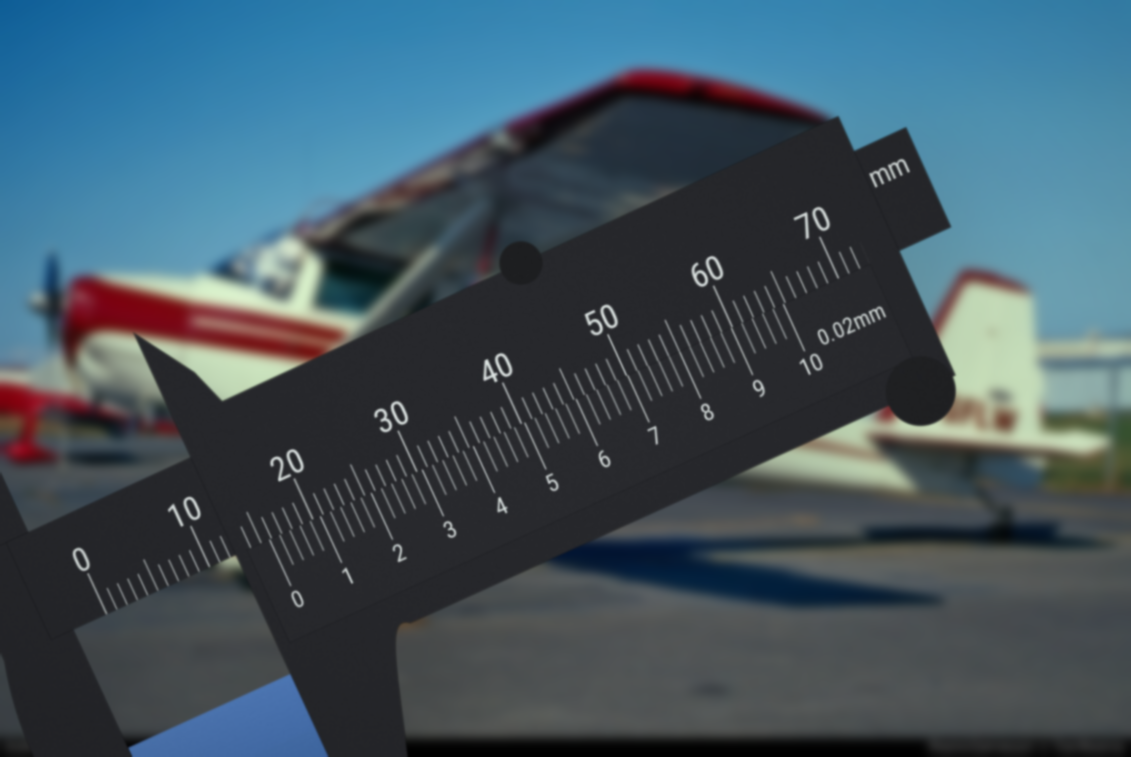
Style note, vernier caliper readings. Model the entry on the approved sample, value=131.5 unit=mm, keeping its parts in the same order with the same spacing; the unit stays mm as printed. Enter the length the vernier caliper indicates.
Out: value=15.8 unit=mm
